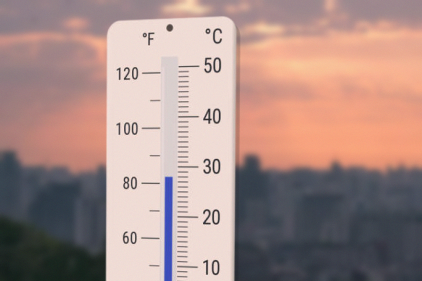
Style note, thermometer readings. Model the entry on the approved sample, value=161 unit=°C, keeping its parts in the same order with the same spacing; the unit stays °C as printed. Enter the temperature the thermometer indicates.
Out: value=28 unit=°C
